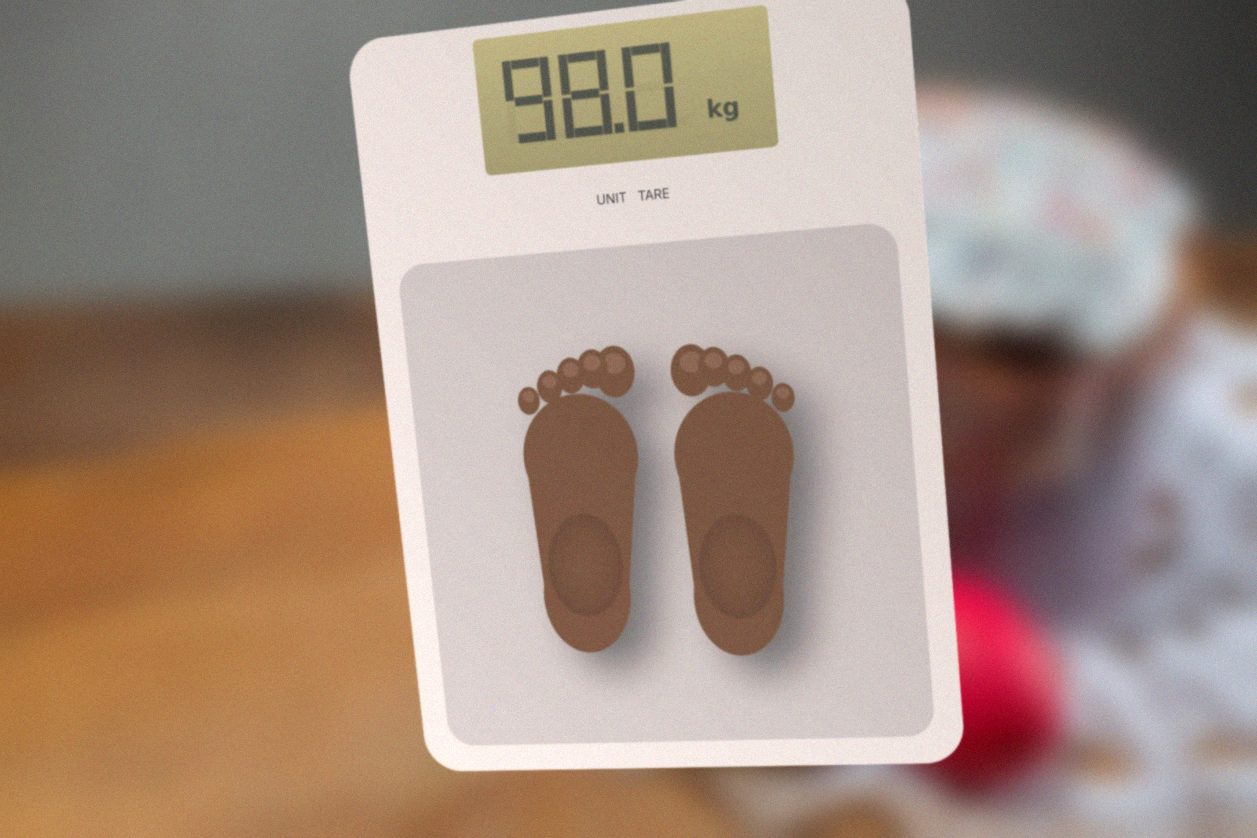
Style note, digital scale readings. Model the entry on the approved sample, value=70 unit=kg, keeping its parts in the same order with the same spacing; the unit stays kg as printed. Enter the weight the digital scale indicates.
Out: value=98.0 unit=kg
